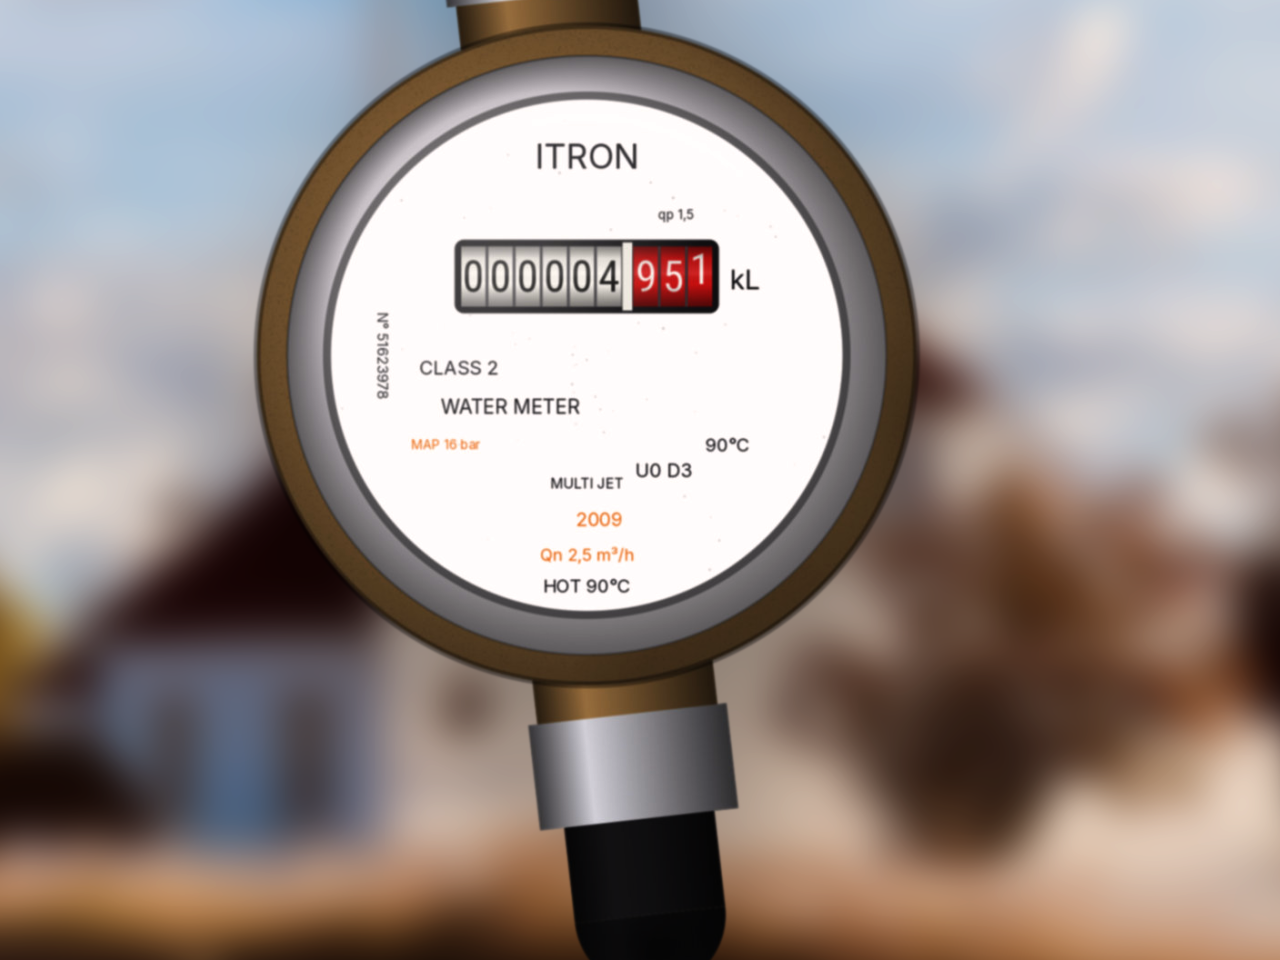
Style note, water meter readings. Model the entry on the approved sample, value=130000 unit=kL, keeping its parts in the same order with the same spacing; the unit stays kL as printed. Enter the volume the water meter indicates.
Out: value=4.951 unit=kL
